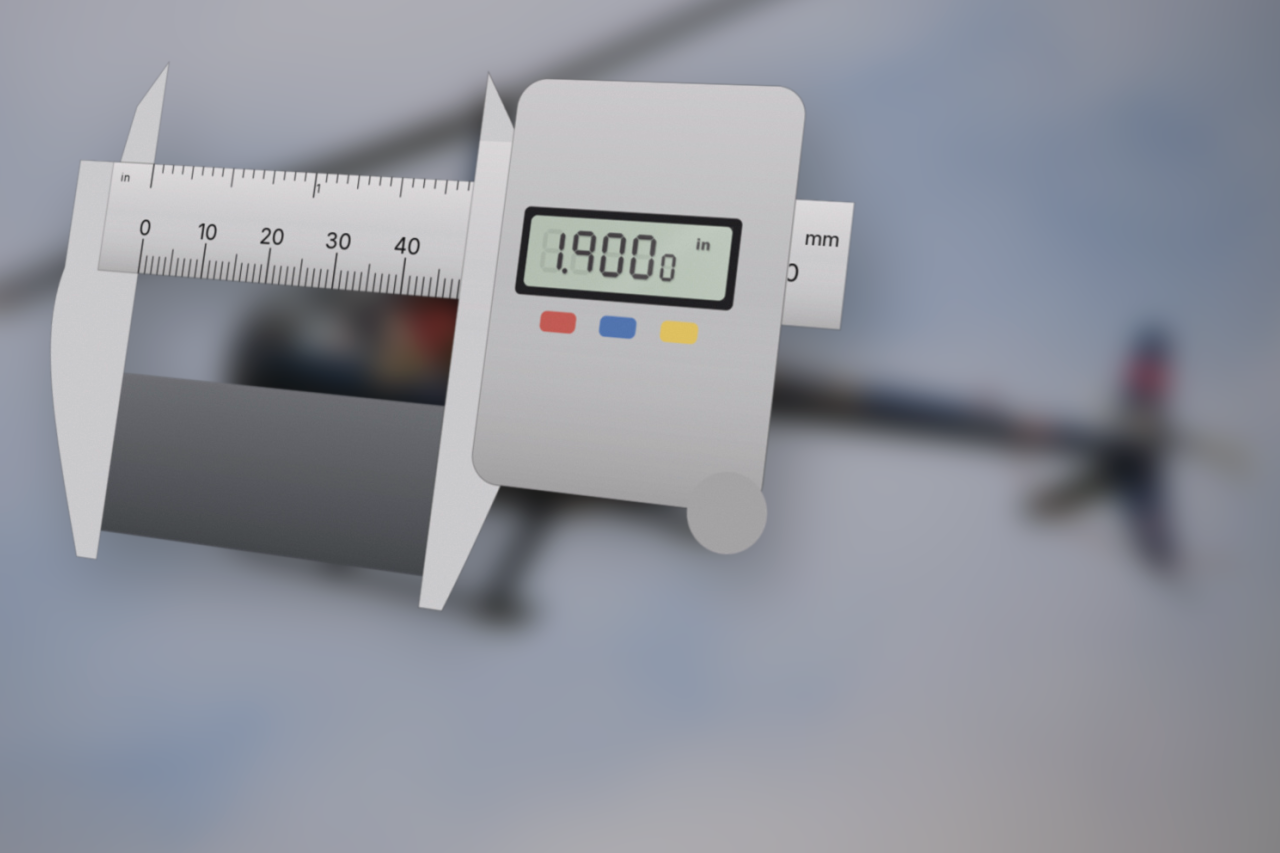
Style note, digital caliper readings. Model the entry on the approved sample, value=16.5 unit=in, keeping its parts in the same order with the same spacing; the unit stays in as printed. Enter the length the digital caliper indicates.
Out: value=1.9000 unit=in
